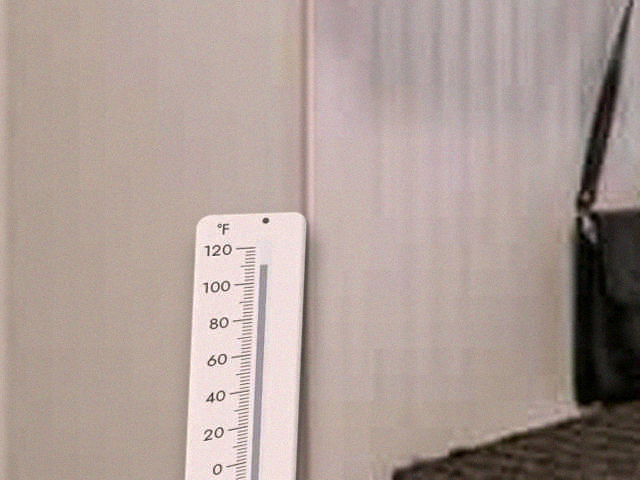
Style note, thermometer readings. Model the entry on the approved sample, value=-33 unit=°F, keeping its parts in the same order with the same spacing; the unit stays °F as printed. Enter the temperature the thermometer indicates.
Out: value=110 unit=°F
